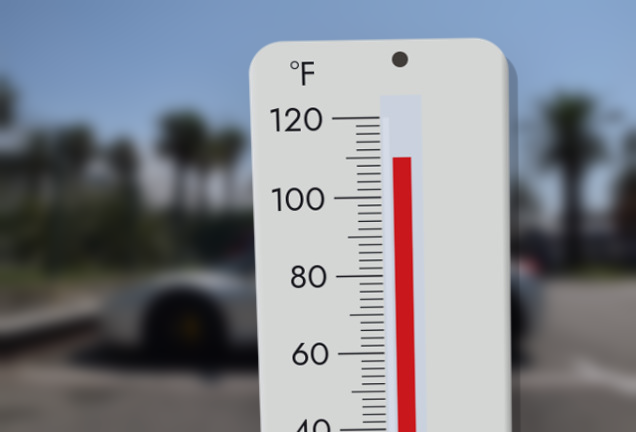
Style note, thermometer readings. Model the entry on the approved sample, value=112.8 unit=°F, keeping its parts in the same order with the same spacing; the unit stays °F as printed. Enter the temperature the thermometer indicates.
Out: value=110 unit=°F
